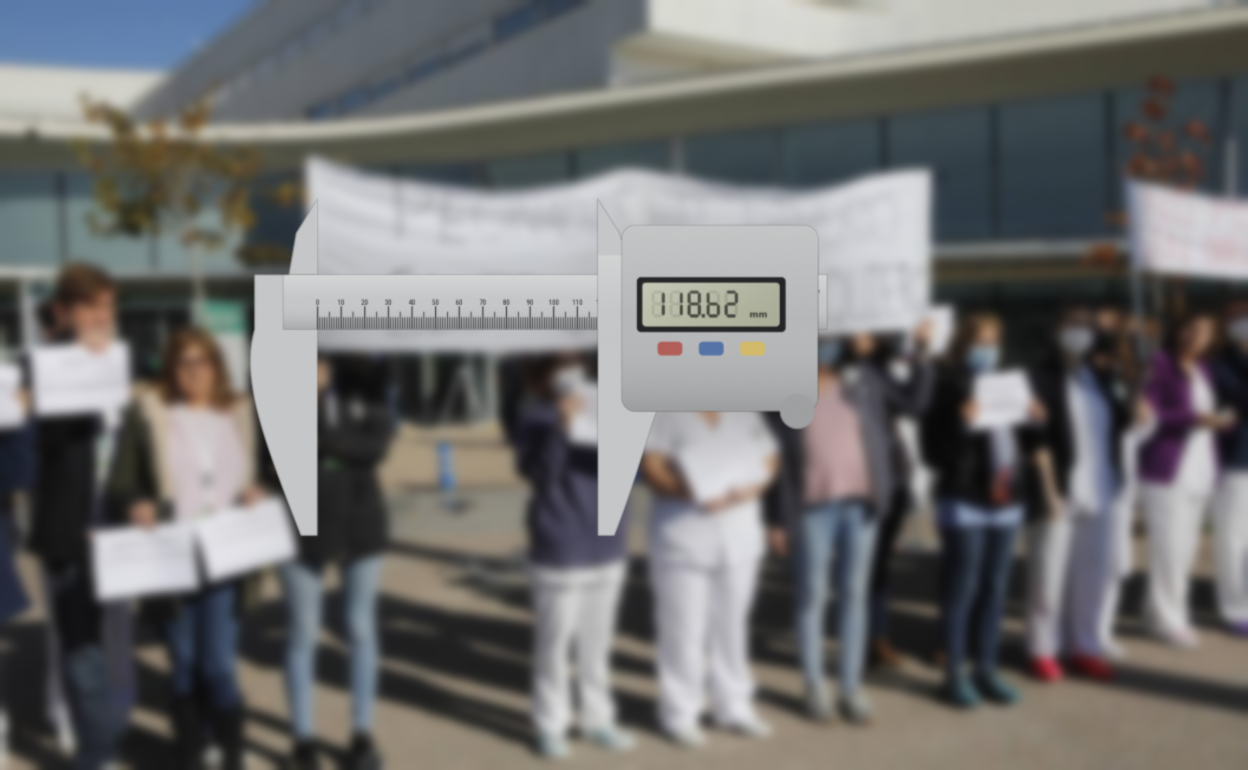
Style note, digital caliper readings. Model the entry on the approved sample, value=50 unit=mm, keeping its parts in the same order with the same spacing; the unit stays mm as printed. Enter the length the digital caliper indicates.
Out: value=118.62 unit=mm
